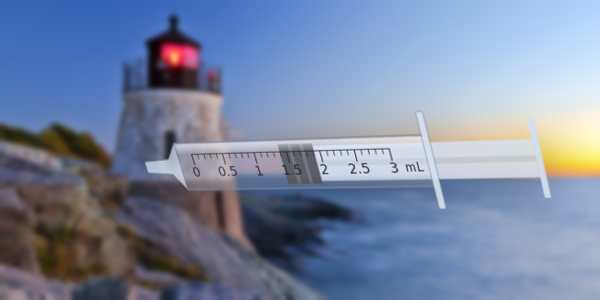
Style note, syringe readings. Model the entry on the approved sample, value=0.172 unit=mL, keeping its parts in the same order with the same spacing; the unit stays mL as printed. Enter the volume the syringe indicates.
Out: value=1.4 unit=mL
